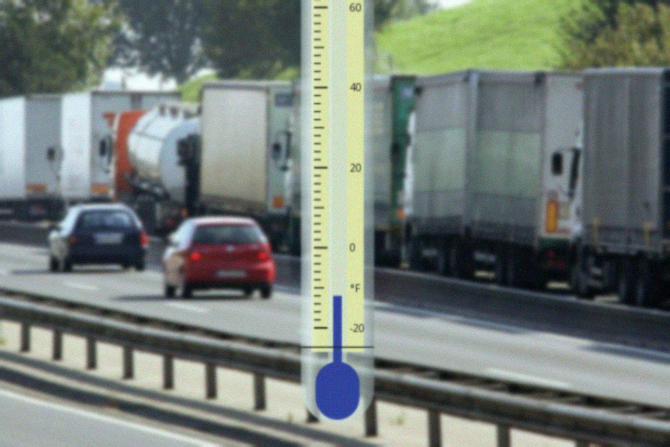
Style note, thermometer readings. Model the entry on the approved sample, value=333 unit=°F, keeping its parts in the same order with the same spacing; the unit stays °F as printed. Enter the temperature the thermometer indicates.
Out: value=-12 unit=°F
